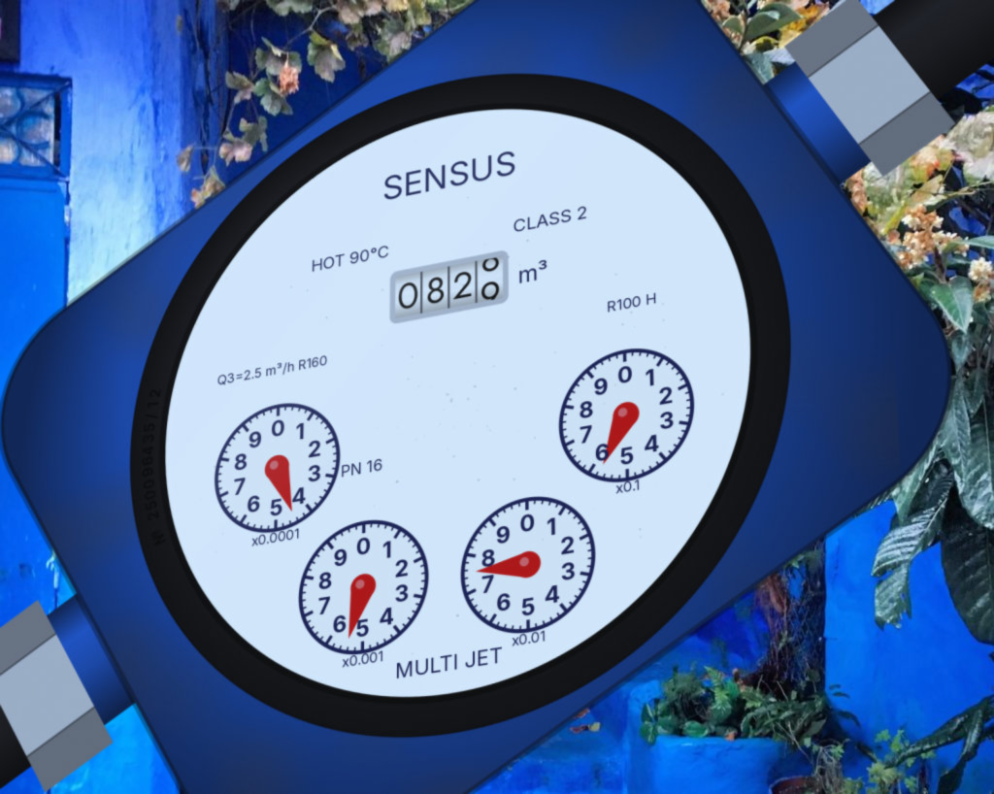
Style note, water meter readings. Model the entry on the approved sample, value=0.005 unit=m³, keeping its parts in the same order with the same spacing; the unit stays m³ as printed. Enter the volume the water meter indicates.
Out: value=828.5754 unit=m³
